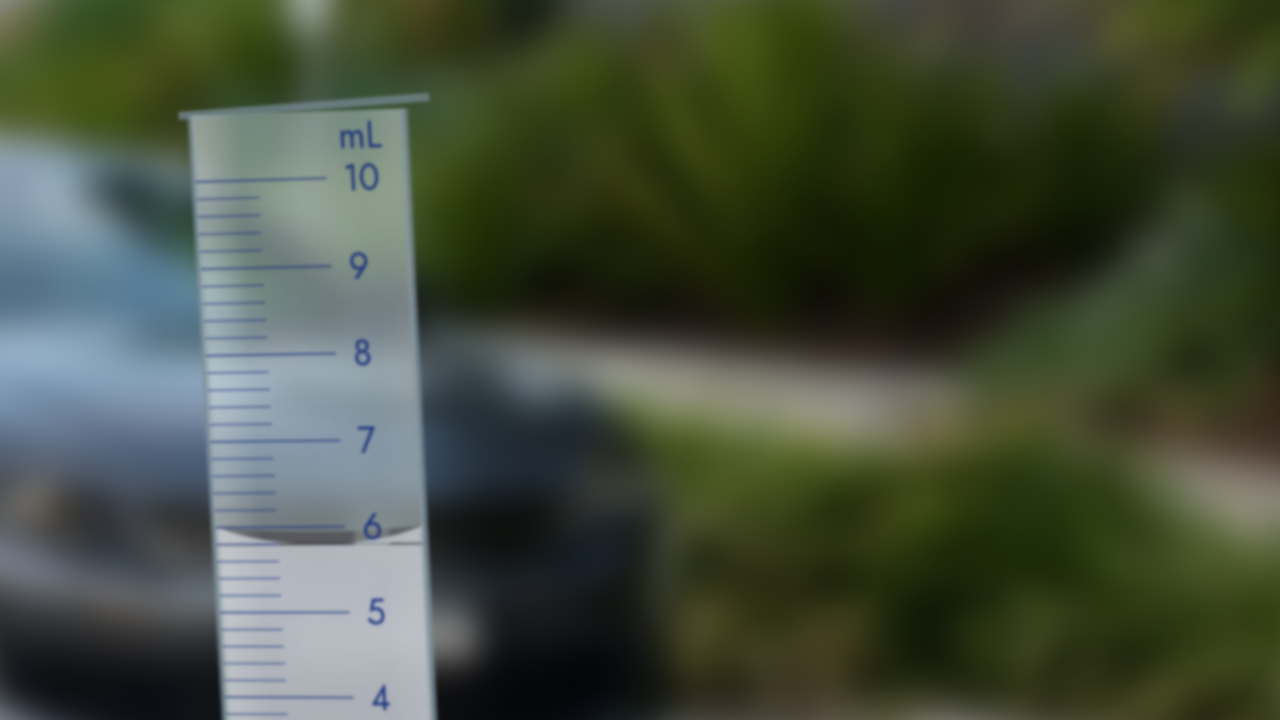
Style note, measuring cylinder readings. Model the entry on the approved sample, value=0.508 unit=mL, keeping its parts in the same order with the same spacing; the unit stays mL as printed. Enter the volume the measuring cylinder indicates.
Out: value=5.8 unit=mL
